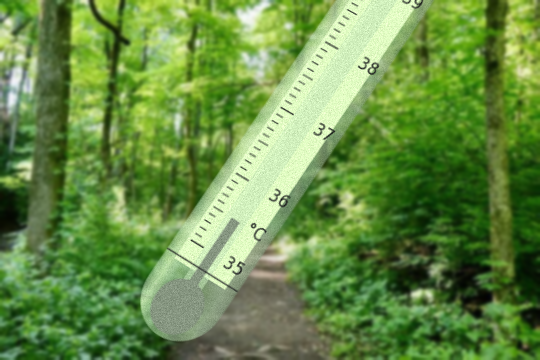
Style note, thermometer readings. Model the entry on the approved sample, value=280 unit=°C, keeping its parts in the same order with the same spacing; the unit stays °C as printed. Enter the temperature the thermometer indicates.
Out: value=35.5 unit=°C
